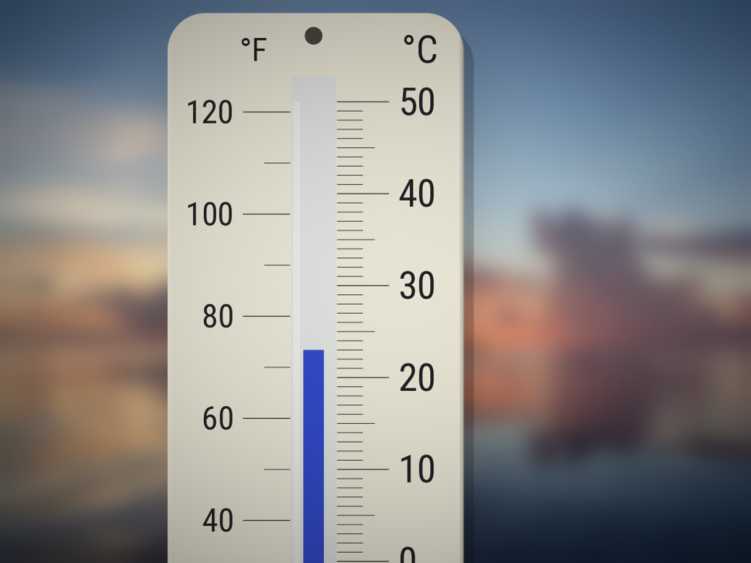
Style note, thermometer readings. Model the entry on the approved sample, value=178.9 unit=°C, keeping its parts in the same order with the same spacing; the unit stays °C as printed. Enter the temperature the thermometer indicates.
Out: value=23 unit=°C
